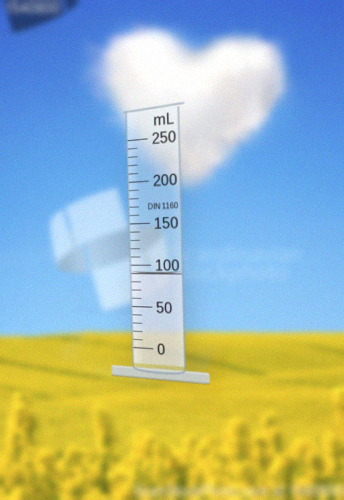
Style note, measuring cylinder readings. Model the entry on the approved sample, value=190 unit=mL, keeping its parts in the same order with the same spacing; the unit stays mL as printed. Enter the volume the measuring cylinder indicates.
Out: value=90 unit=mL
